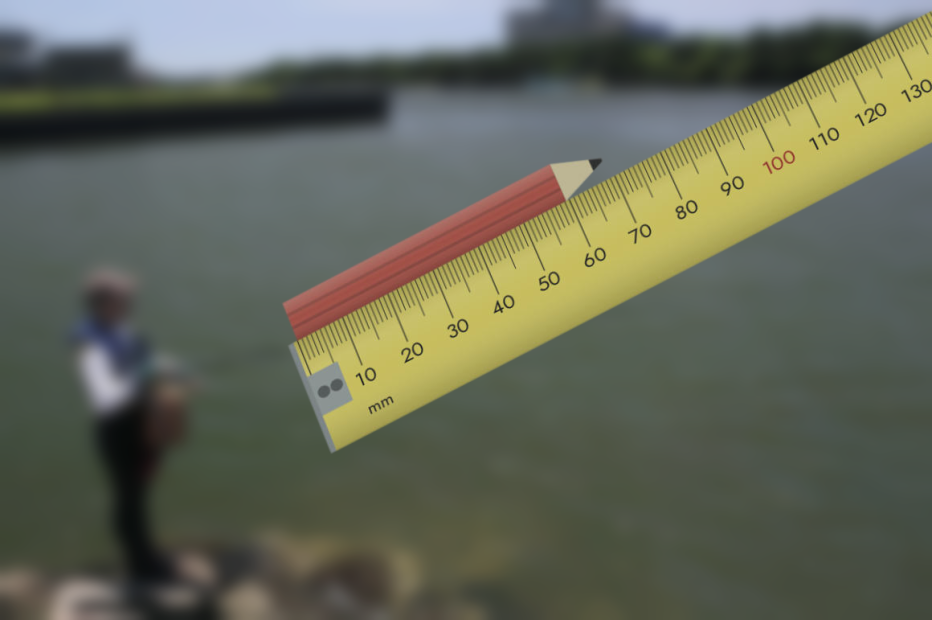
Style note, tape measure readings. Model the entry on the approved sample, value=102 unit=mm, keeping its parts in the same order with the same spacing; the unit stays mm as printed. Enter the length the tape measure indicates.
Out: value=69 unit=mm
